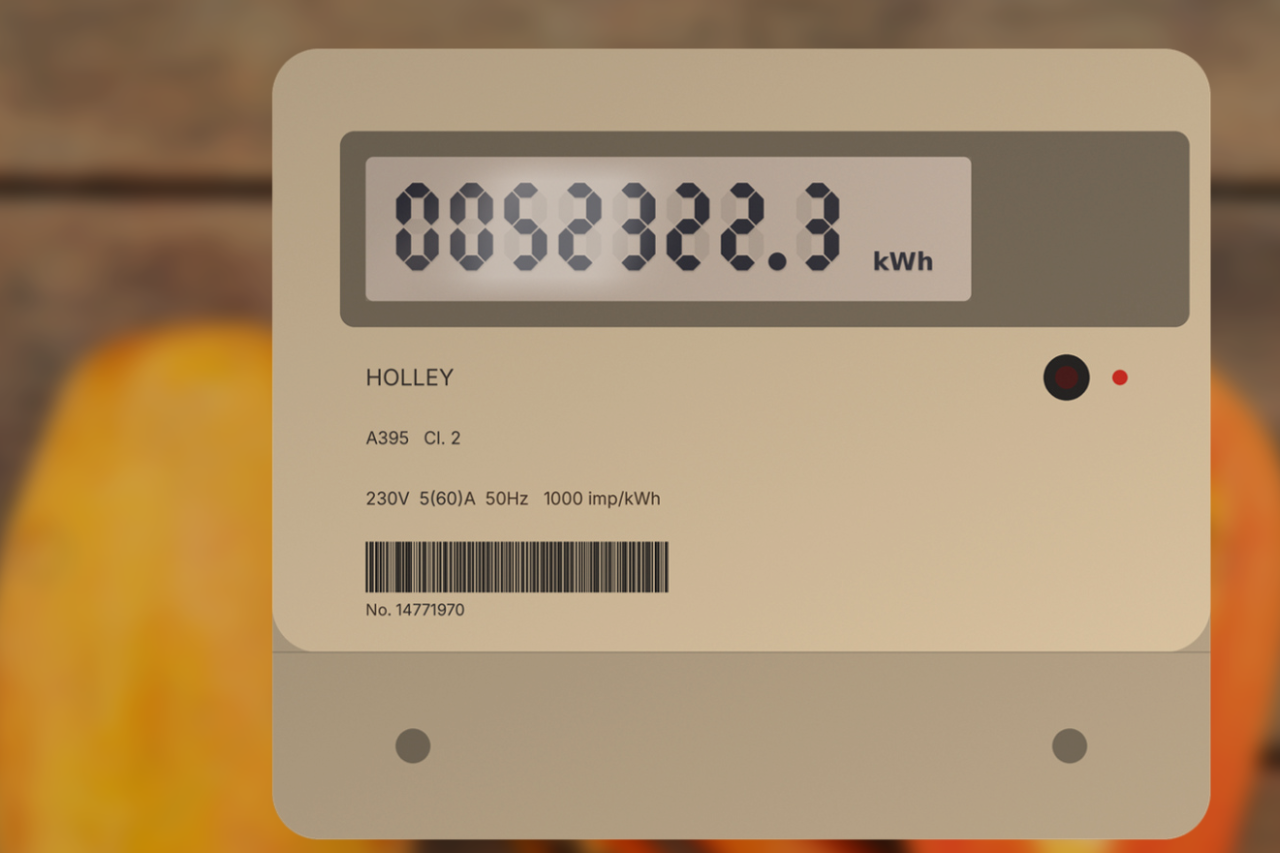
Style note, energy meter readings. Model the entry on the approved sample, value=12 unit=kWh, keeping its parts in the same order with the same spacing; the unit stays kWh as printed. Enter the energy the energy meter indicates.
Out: value=52322.3 unit=kWh
